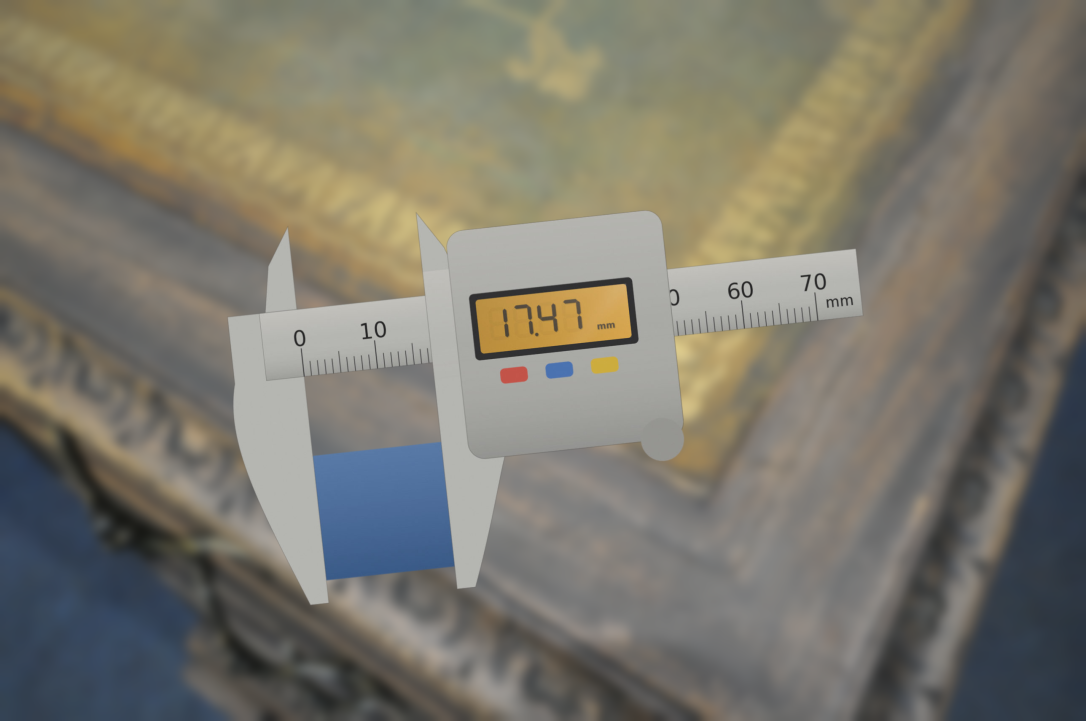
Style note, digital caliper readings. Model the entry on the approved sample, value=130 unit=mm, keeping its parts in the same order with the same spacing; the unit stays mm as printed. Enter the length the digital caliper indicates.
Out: value=17.47 unit=mm
